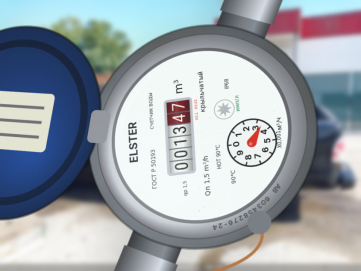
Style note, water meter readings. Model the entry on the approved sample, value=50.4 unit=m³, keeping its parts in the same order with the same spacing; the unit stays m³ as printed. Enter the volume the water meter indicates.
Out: value=13.473 unit=m³
